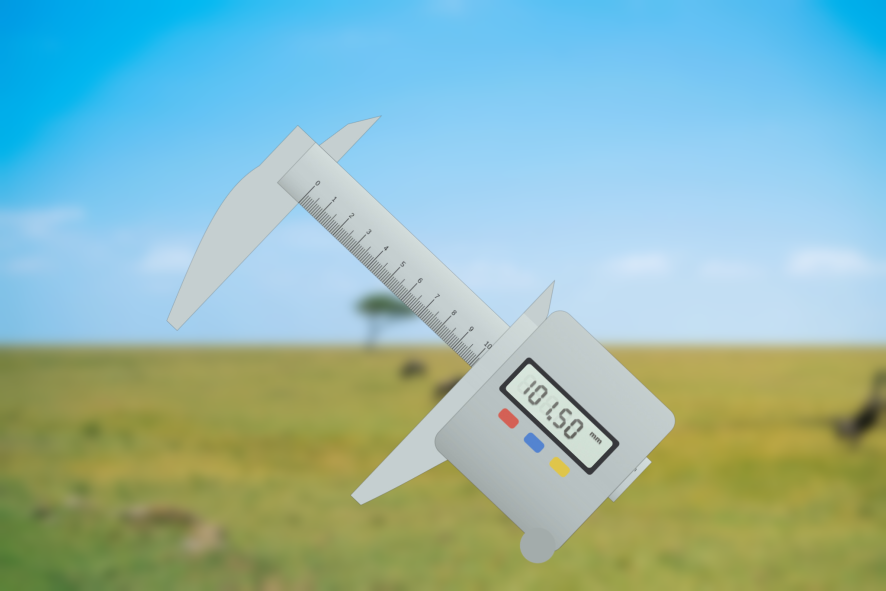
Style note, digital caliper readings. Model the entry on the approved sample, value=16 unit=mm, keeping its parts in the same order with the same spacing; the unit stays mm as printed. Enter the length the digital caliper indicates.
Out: value=101.50 unit=mm
